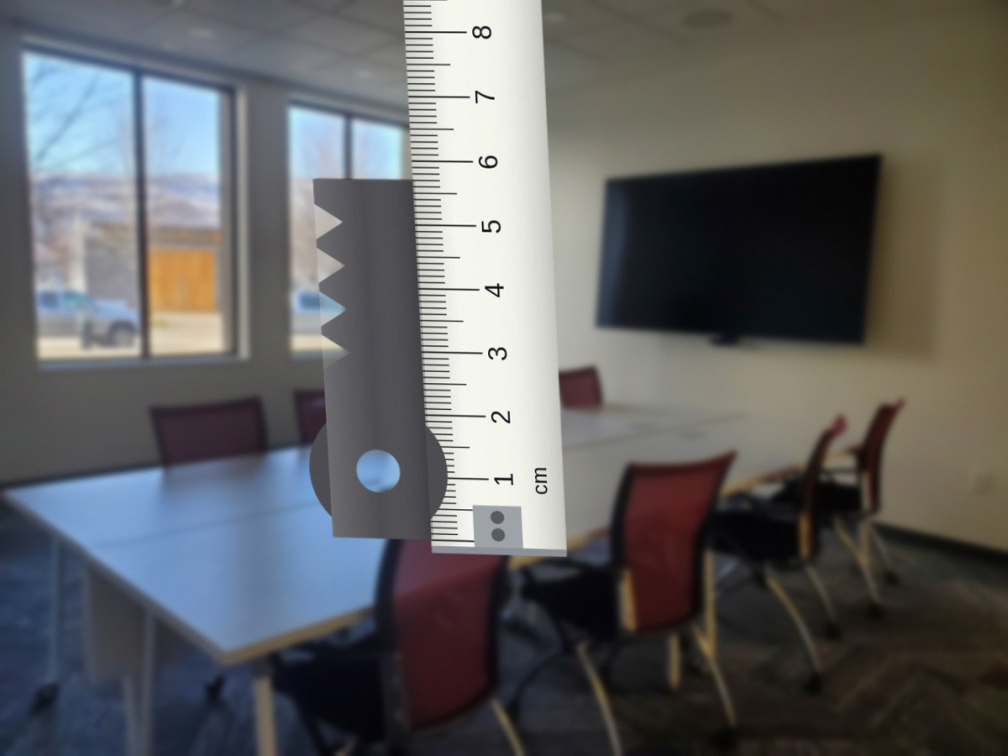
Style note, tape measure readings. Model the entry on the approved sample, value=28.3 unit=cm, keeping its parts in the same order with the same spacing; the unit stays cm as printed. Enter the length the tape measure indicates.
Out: value=5.7 unit=cm
